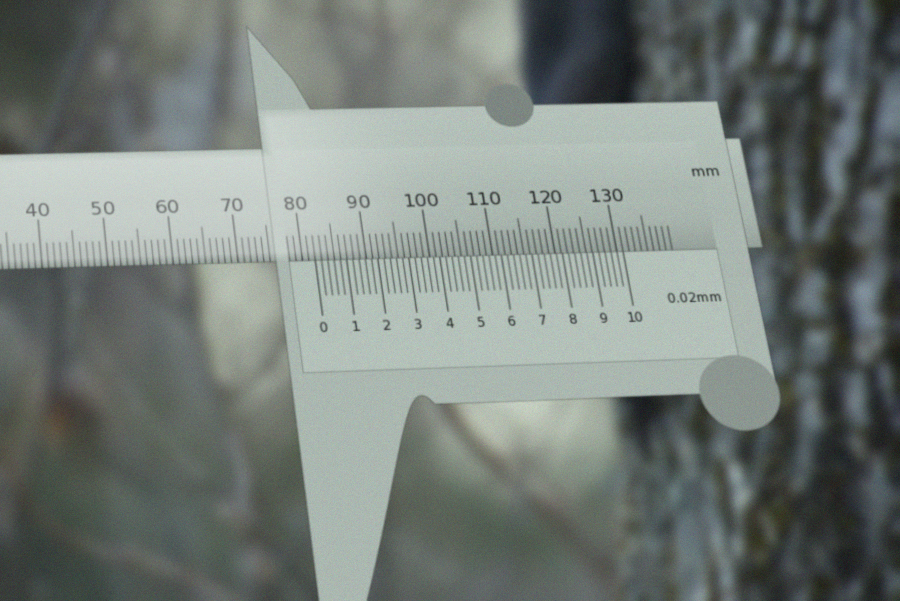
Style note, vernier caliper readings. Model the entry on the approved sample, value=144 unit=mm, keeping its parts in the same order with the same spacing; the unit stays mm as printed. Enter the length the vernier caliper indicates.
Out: value=82.0 unit=mm
